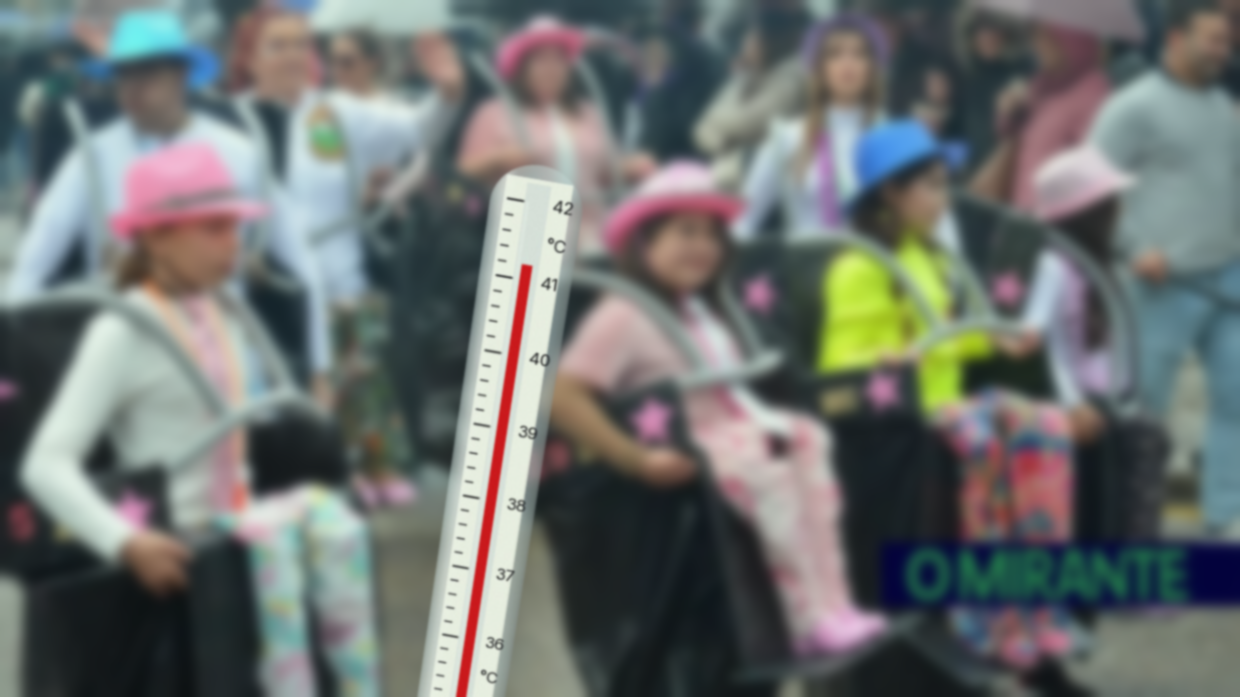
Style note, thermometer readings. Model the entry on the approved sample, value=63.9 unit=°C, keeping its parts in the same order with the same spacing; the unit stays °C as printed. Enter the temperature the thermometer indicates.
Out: value=41.2 unit=°C
